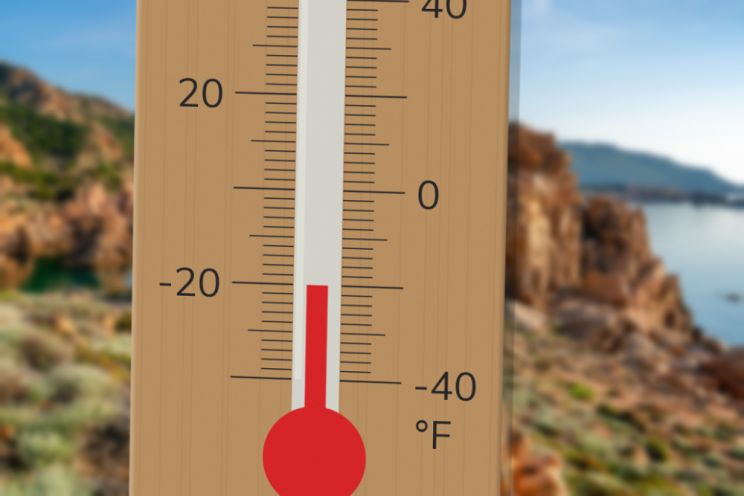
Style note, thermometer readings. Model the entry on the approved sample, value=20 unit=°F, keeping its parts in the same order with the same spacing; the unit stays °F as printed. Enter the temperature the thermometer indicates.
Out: value=-20 unit=°F
